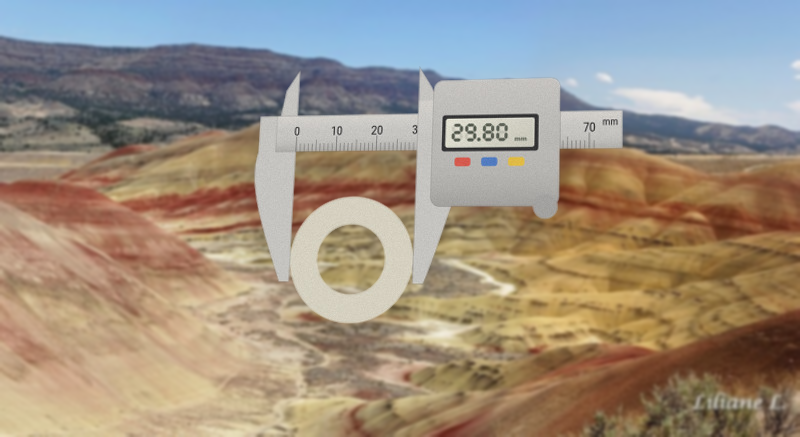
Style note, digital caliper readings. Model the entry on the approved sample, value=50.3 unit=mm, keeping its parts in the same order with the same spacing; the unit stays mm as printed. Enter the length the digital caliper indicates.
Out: value=29.80 unit=mm
